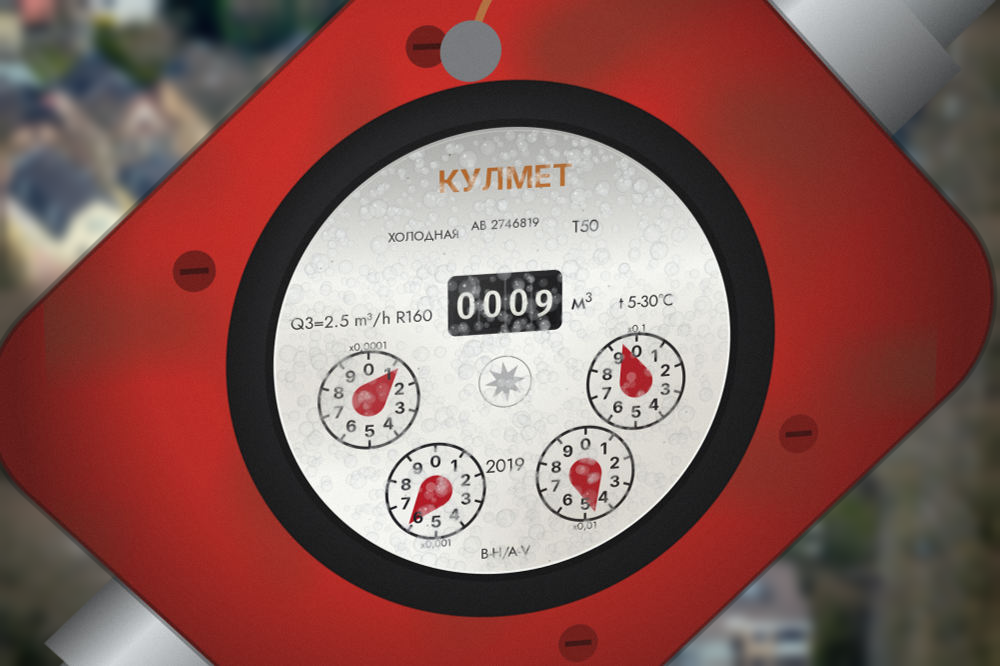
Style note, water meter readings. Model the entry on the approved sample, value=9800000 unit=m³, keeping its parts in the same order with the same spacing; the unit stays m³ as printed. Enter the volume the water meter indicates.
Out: value=8.9461 unit=m³
